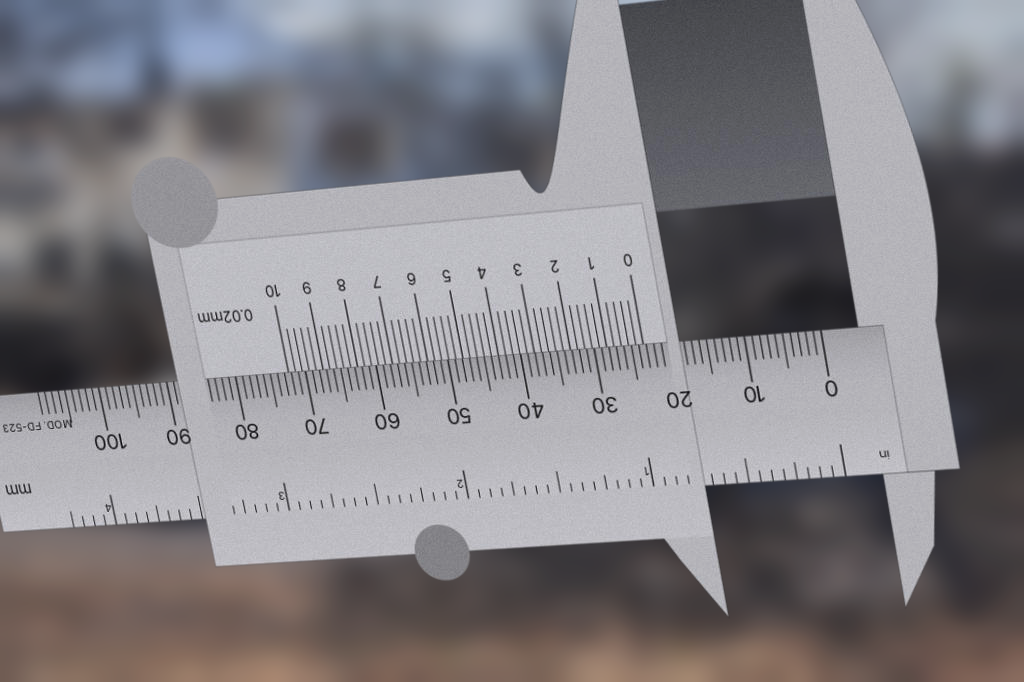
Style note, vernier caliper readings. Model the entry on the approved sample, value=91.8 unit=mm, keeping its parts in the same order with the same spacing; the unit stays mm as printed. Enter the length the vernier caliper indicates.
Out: value=23.4 unit=mm
